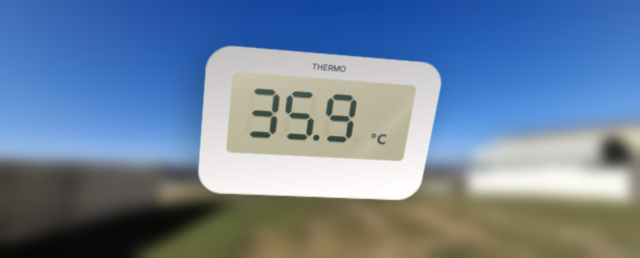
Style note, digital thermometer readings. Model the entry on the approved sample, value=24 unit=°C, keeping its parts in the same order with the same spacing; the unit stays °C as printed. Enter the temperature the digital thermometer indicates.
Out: value=35.9 unit=°C
